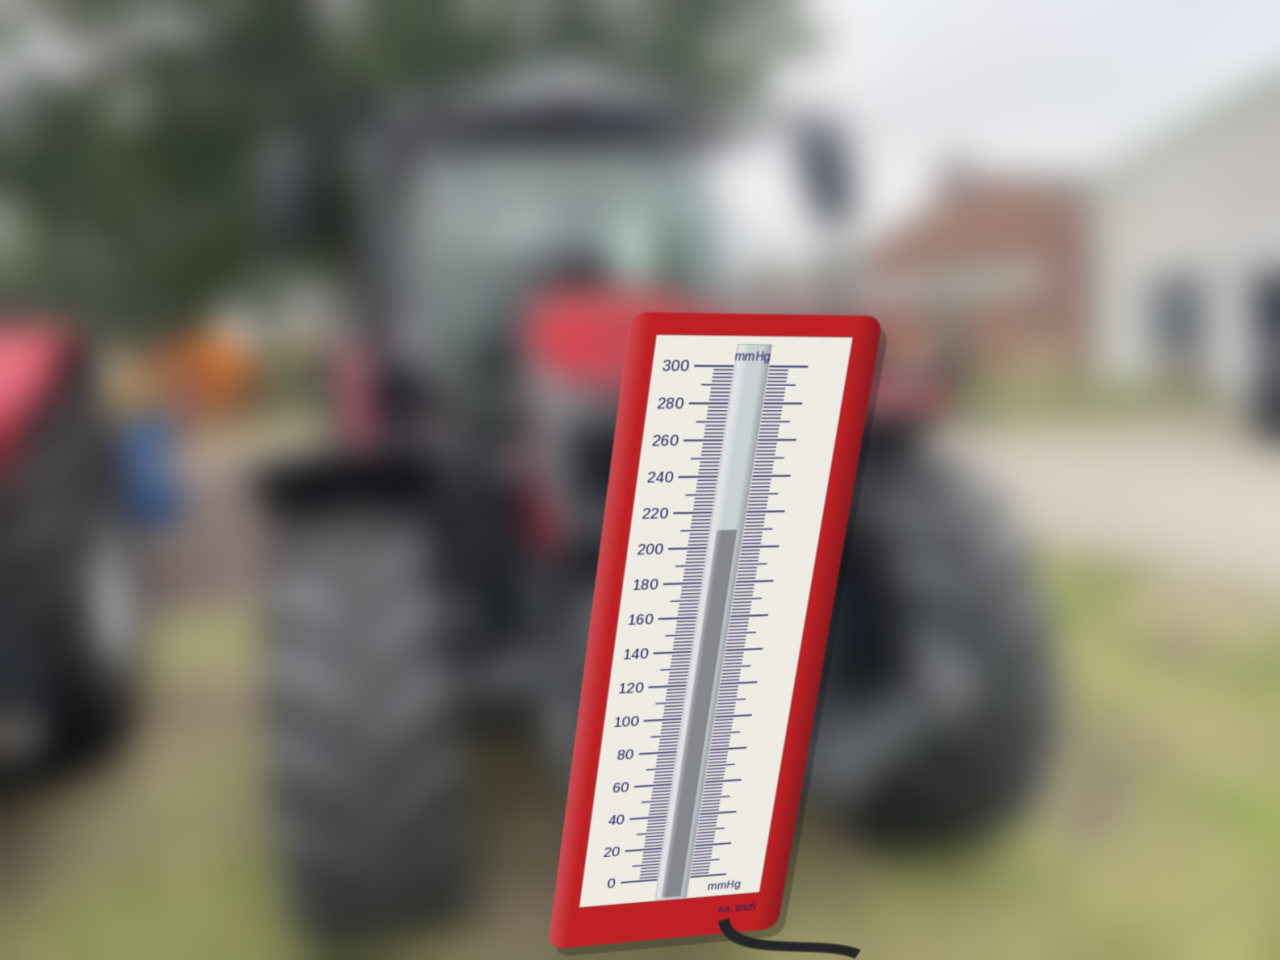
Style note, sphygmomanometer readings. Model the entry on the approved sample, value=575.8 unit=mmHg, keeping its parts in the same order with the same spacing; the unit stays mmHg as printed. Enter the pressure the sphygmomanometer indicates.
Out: value=210 unit=mmHg
